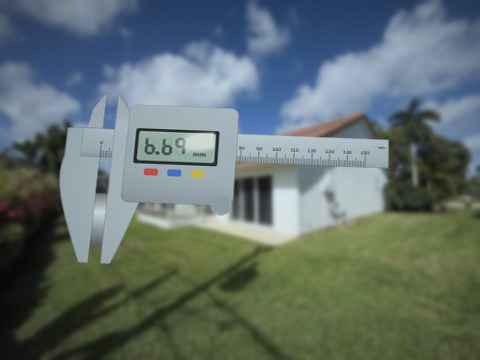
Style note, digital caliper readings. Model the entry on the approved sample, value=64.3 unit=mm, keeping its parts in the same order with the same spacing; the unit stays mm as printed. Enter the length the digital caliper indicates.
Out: value=6.69 unit=mm
